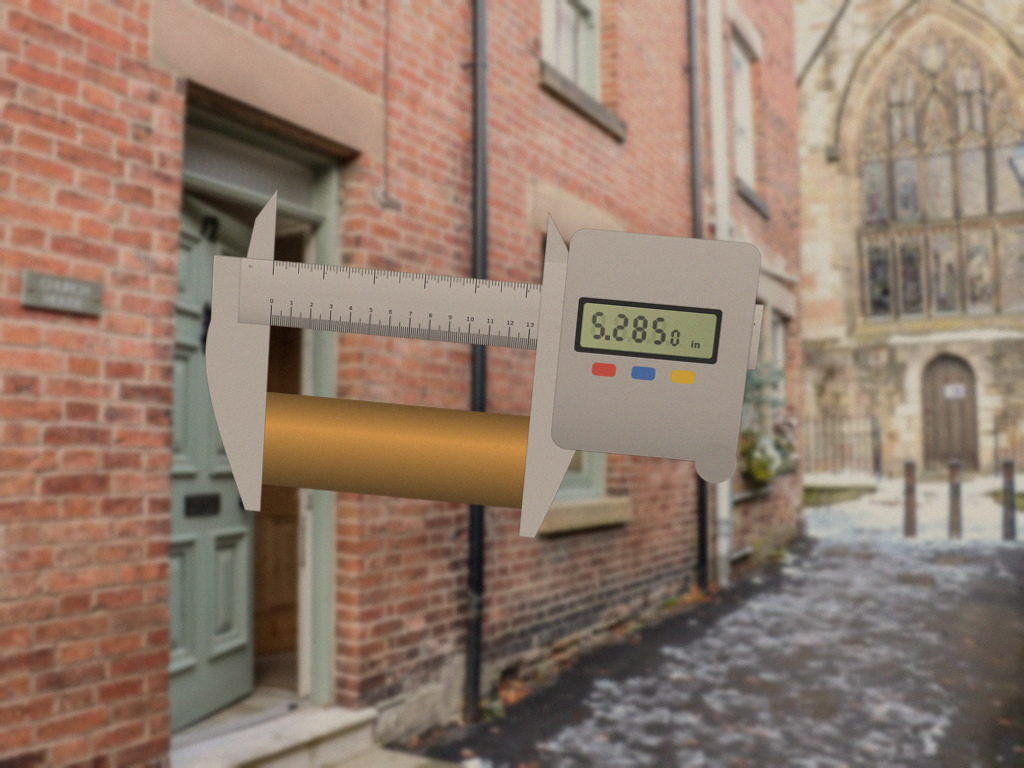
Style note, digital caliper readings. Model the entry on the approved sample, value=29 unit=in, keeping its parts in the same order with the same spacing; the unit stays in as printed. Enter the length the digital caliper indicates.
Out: value=5.2850 unit=in
